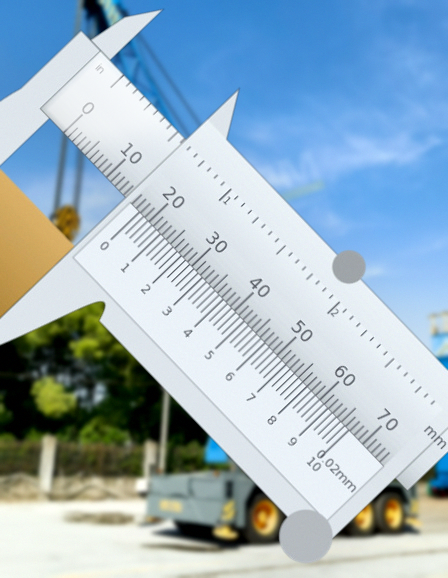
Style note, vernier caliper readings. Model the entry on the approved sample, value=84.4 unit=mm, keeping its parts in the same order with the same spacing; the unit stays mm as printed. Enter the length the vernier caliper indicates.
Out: value=17.8 unit=mm
